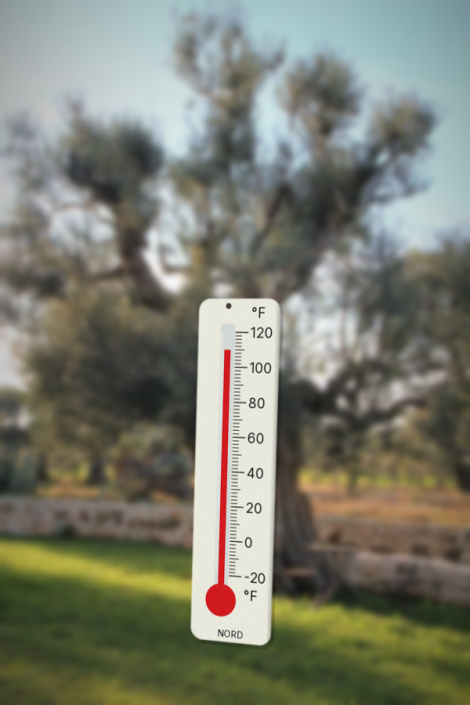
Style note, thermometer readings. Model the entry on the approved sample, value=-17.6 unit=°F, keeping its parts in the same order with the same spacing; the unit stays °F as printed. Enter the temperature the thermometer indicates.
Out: value=110 unit=°F
